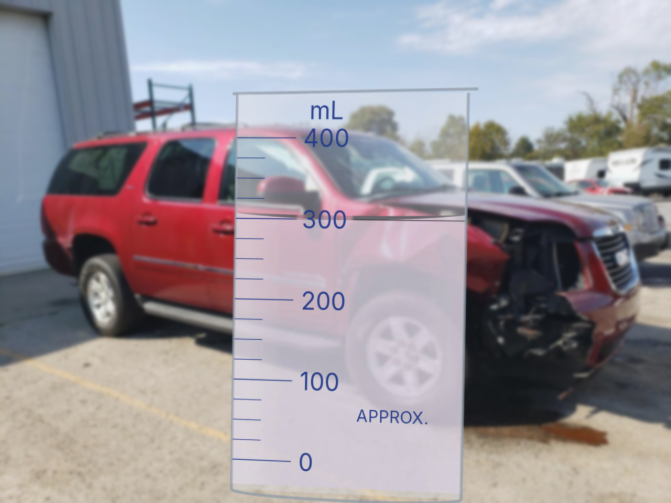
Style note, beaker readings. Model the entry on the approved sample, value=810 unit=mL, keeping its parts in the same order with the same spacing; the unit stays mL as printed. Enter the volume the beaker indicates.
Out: value=300 unit=mL
